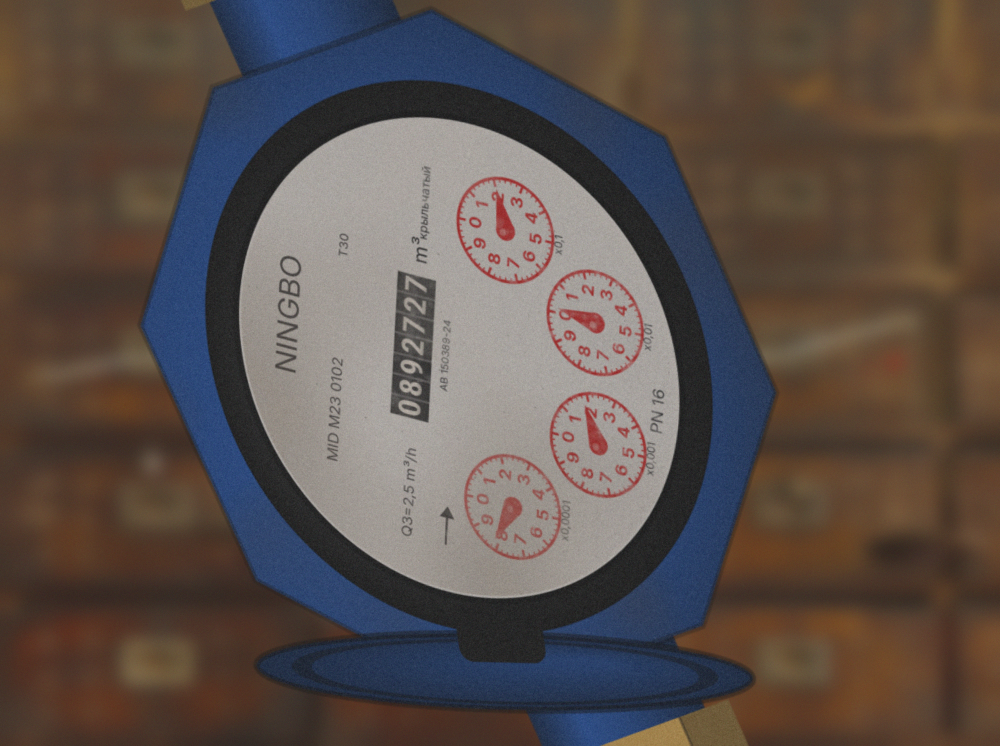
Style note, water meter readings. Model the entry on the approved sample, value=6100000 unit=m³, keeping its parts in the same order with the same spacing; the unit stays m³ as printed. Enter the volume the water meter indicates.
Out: value=892727.2018 unit=m³
